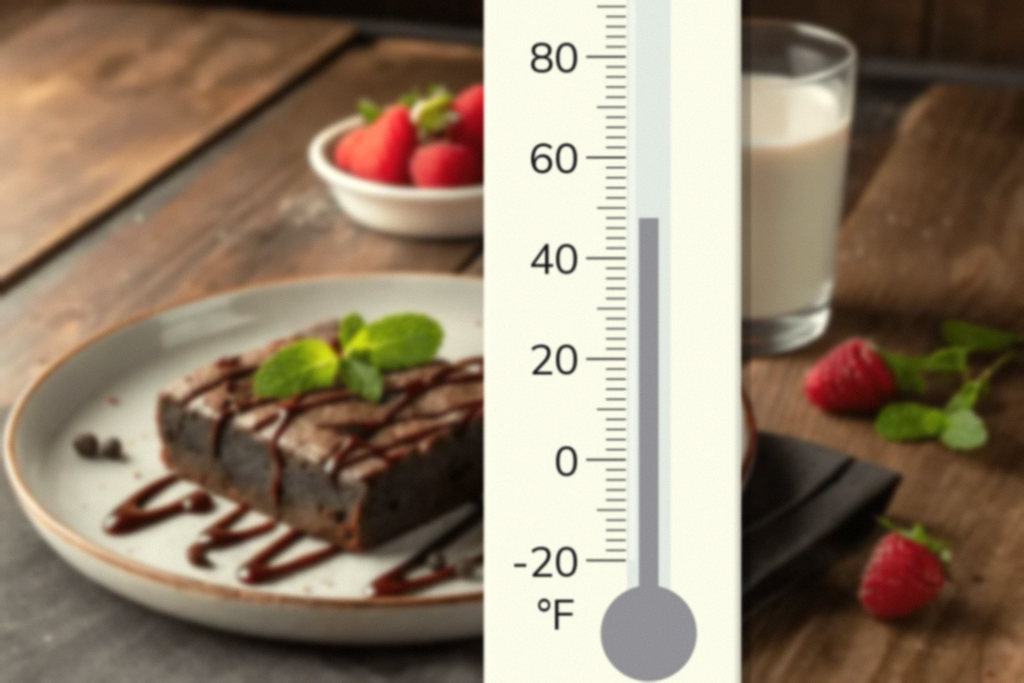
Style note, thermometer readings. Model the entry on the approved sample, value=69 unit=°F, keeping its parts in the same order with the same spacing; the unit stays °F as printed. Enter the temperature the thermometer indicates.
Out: value=48 unit=°F
